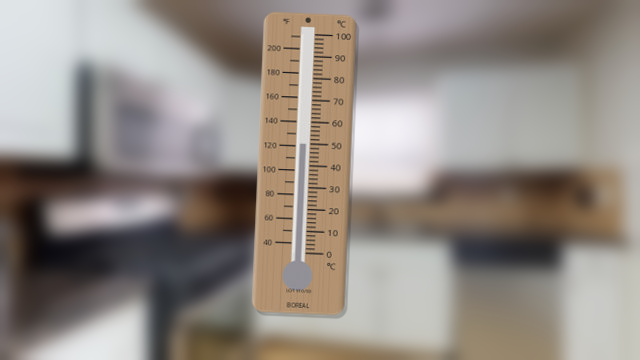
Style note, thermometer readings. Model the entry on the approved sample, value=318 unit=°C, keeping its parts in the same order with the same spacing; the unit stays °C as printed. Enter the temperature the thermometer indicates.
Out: value=50 unit=°C
